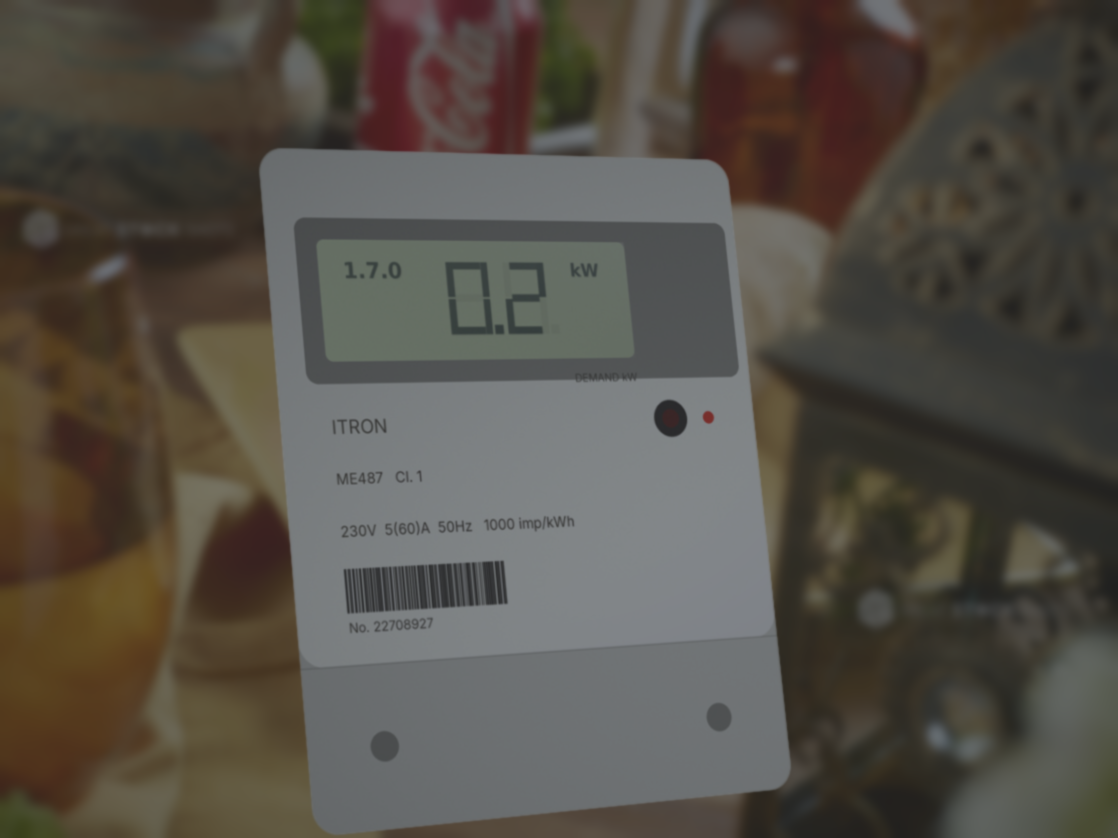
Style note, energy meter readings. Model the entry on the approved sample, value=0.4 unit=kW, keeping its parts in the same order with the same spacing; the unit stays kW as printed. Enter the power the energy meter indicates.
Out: value=0.2 unit=kW
